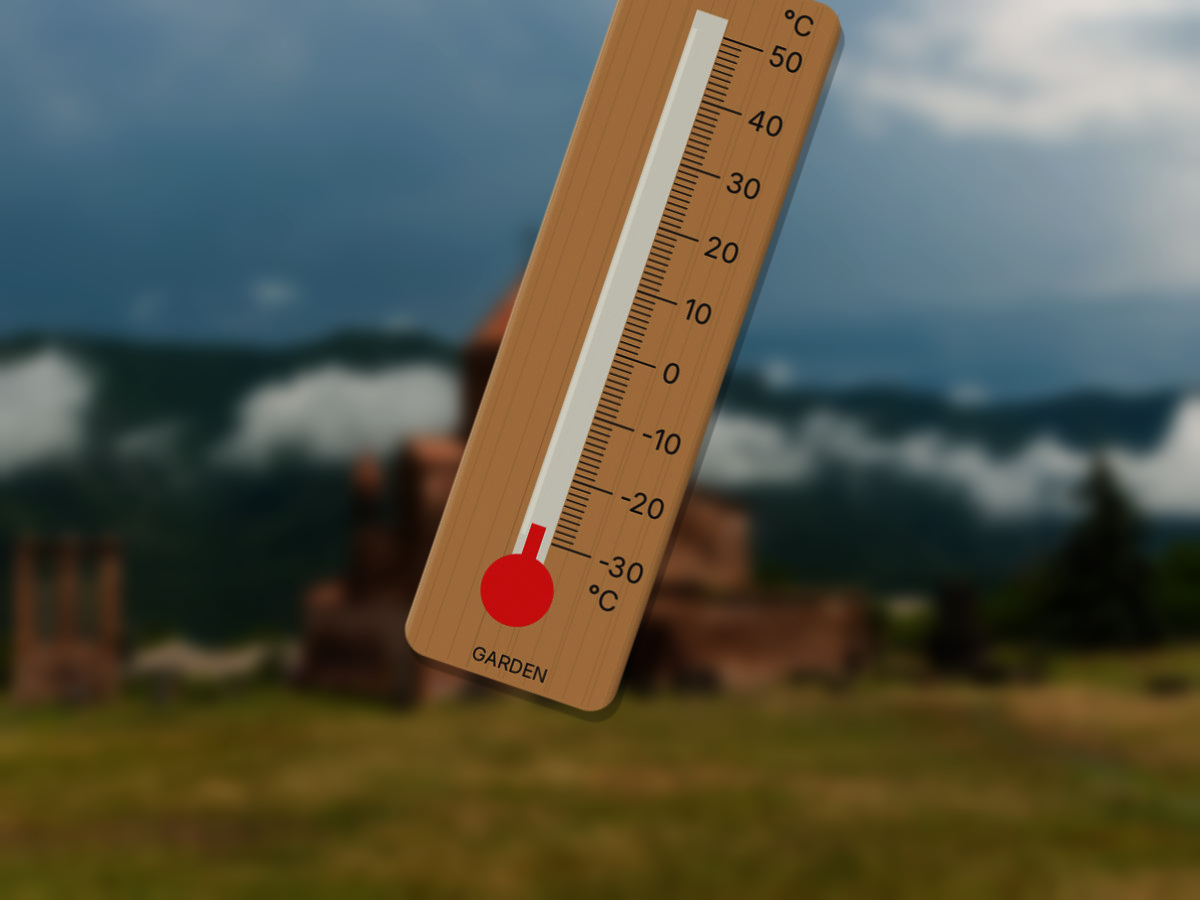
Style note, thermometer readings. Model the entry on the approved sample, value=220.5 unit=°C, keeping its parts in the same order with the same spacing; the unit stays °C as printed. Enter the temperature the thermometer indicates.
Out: value=-28 unit=°C
